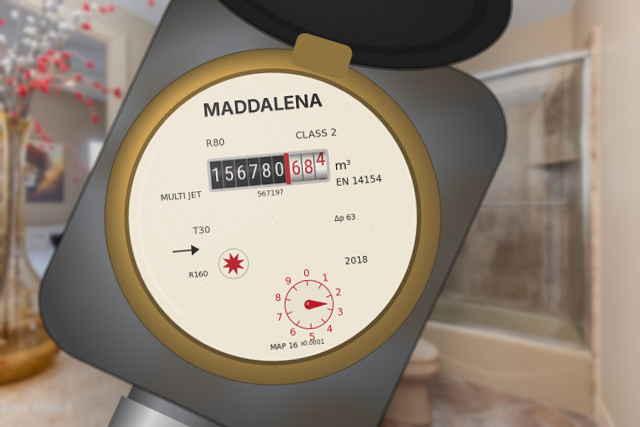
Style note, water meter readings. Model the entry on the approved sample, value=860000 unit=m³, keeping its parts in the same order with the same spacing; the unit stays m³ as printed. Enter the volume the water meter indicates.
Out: value=156780.6842 unit=m³
